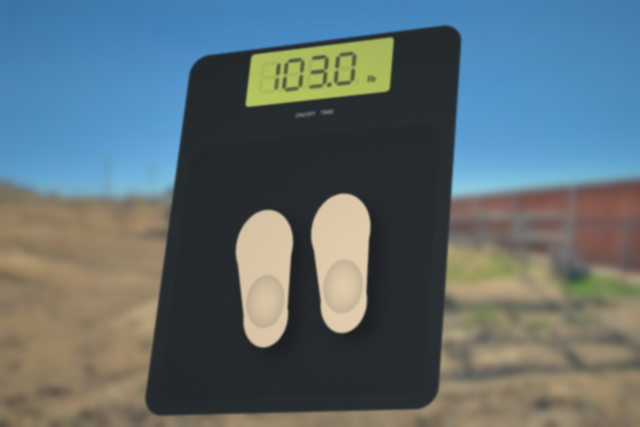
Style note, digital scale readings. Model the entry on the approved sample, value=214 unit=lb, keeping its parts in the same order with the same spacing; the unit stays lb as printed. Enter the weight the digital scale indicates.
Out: value=103.0 unit=lb
